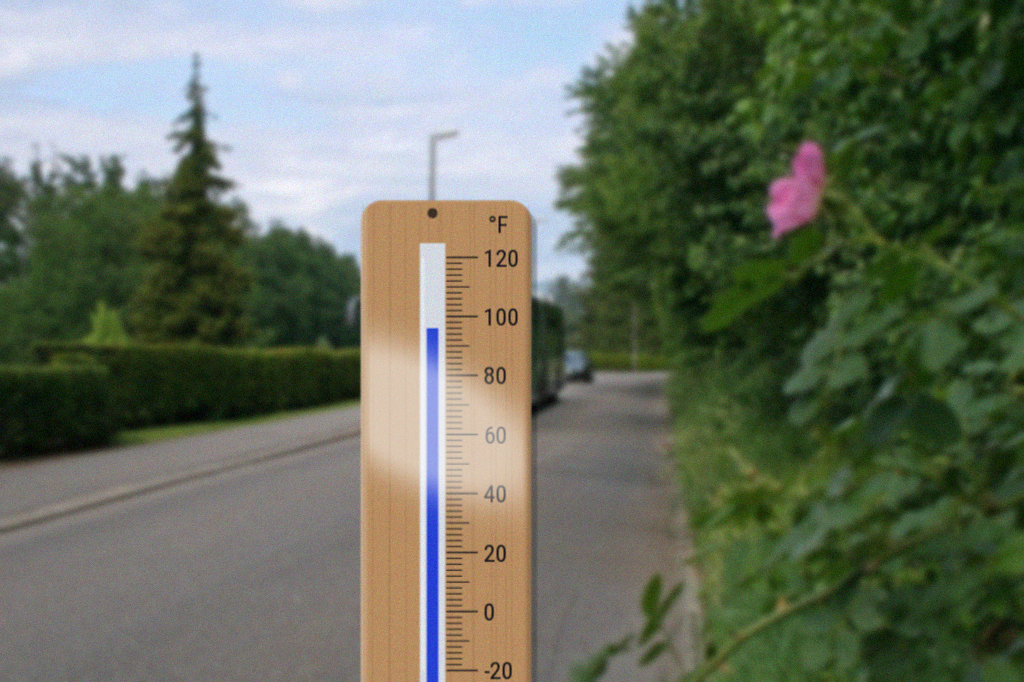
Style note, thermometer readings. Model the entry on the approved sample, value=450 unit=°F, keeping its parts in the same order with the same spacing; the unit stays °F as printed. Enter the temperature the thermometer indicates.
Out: value=96 unit=°F
